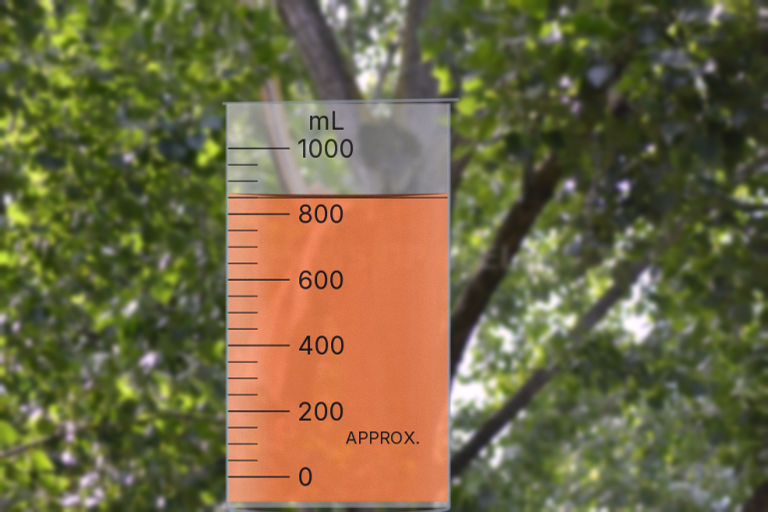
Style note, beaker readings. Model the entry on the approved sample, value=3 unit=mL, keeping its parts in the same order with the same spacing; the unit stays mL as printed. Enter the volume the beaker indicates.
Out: value=850 unit=mL
